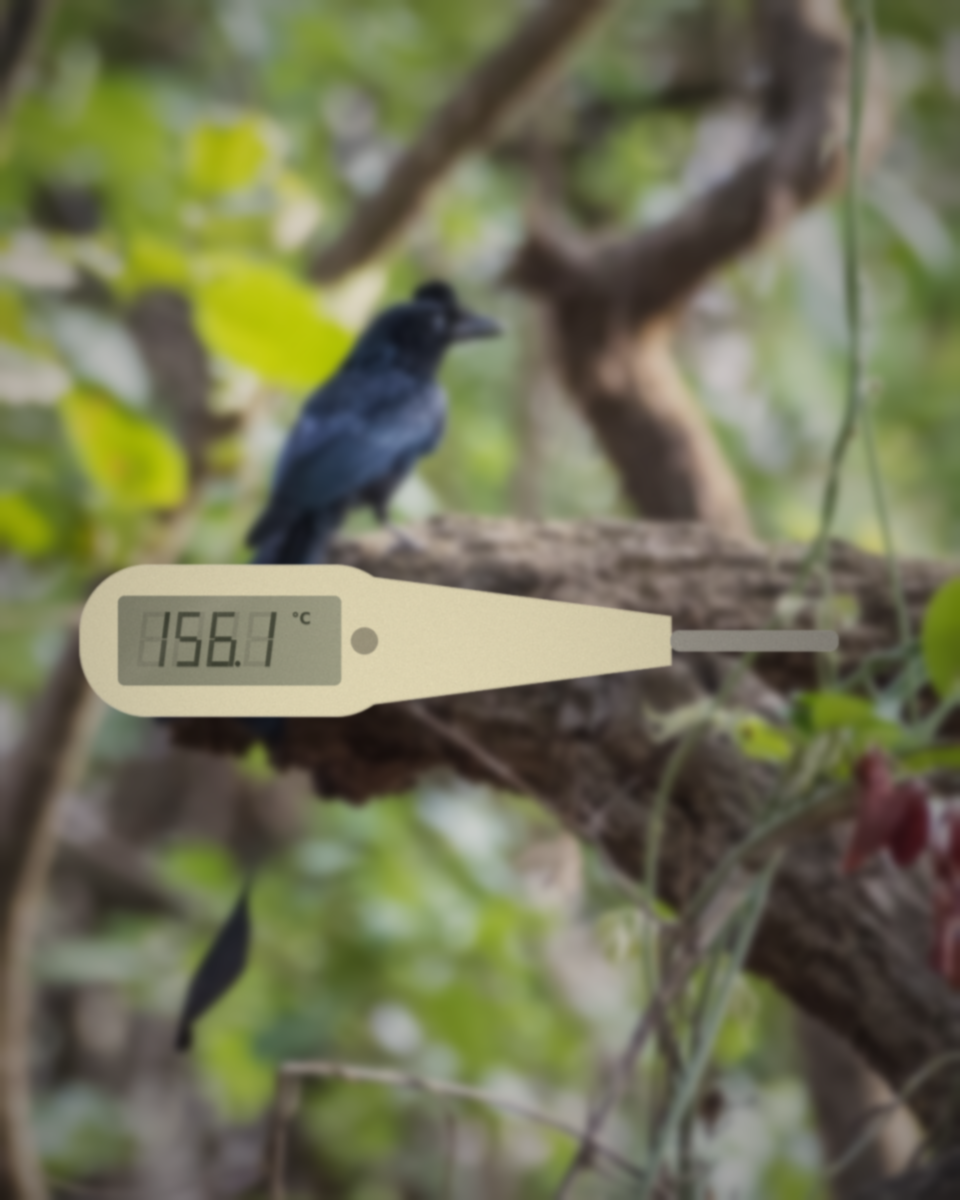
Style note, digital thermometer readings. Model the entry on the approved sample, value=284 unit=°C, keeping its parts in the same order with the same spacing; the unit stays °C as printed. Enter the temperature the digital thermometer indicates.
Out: value=156.1 unit=°C
